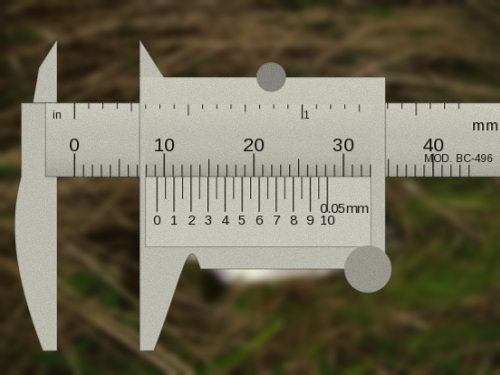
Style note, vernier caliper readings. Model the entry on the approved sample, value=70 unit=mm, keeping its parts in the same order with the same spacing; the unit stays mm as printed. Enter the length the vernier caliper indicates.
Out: value=9.2 unit=mm
